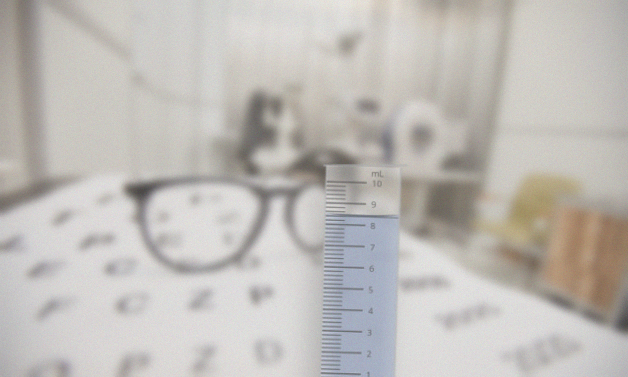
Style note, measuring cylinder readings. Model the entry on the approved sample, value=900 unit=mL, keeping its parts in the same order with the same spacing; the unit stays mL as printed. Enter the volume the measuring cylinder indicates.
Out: value=8.4 unit=mL
